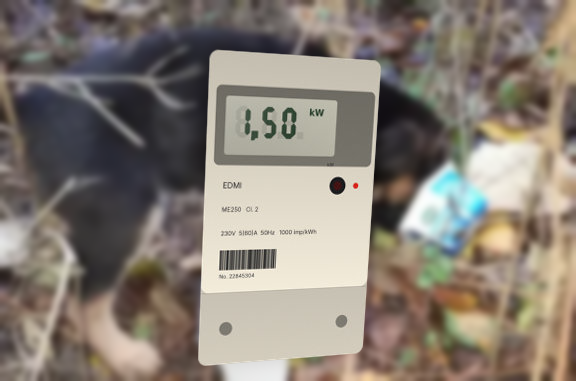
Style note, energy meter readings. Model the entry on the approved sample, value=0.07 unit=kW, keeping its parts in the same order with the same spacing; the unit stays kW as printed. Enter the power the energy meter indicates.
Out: value=1.50 unit=kW
